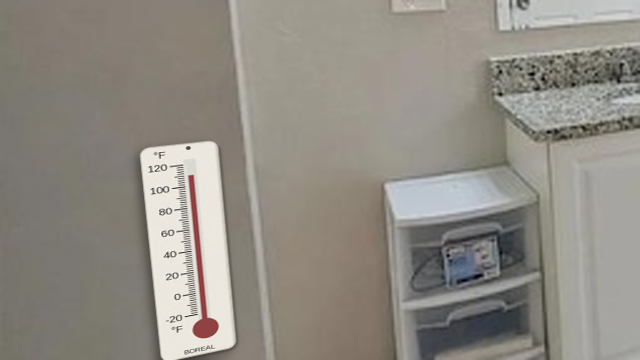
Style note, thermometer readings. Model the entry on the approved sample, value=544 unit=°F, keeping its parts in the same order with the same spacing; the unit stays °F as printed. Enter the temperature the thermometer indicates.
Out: value=110 unit=°F
